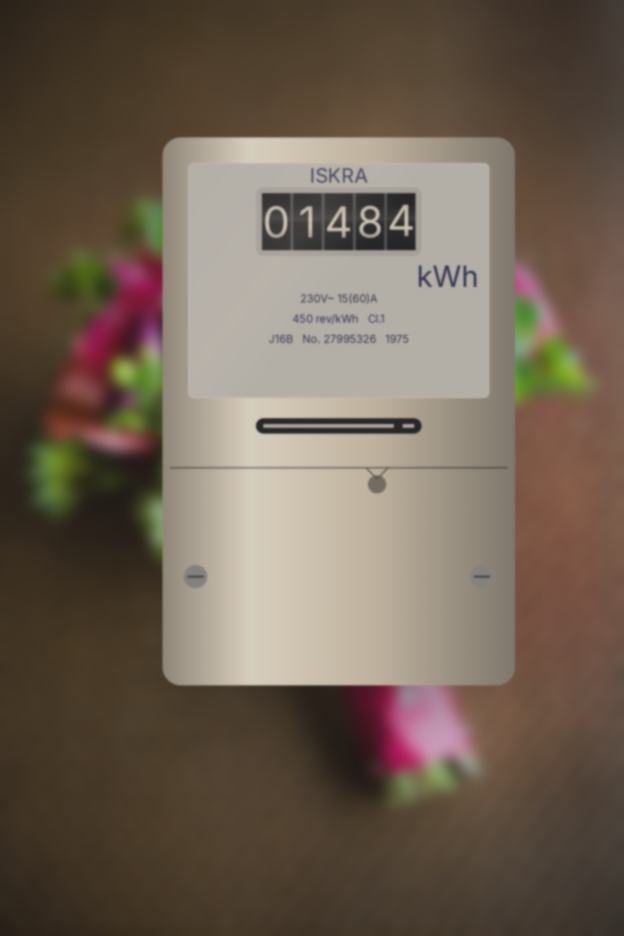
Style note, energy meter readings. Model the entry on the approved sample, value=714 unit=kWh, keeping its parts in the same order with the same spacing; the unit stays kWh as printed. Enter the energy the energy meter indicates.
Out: value=1484 unit=kWh
